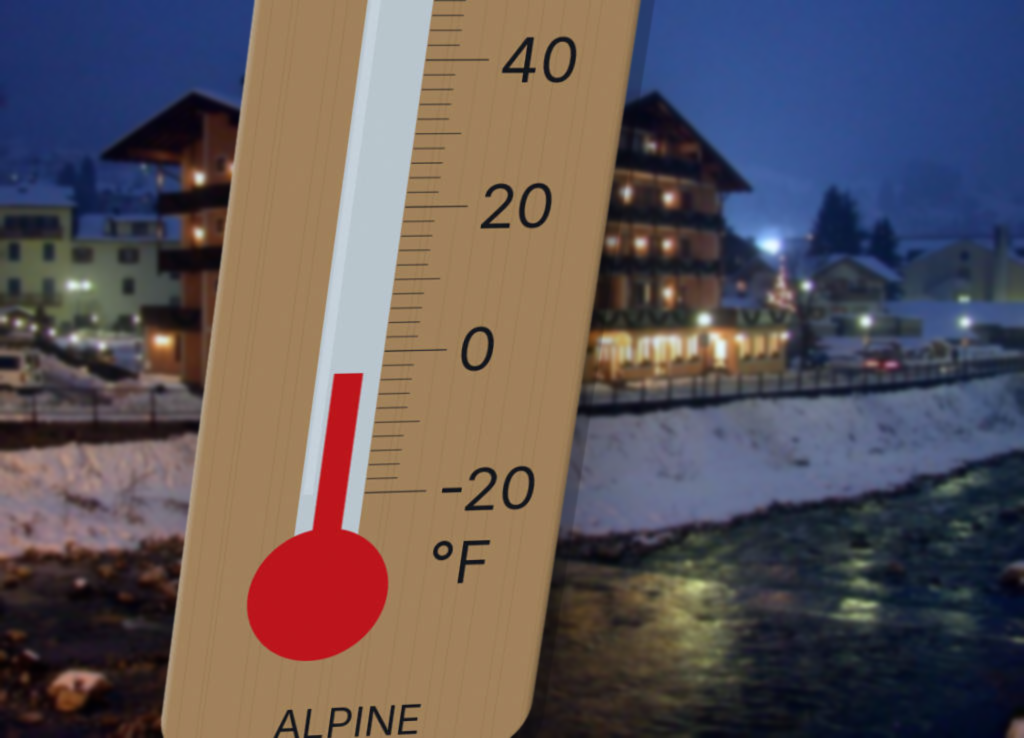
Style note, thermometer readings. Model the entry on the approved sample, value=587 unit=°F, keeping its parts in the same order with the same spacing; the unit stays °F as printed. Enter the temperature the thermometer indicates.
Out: value=-3 unit=°F
